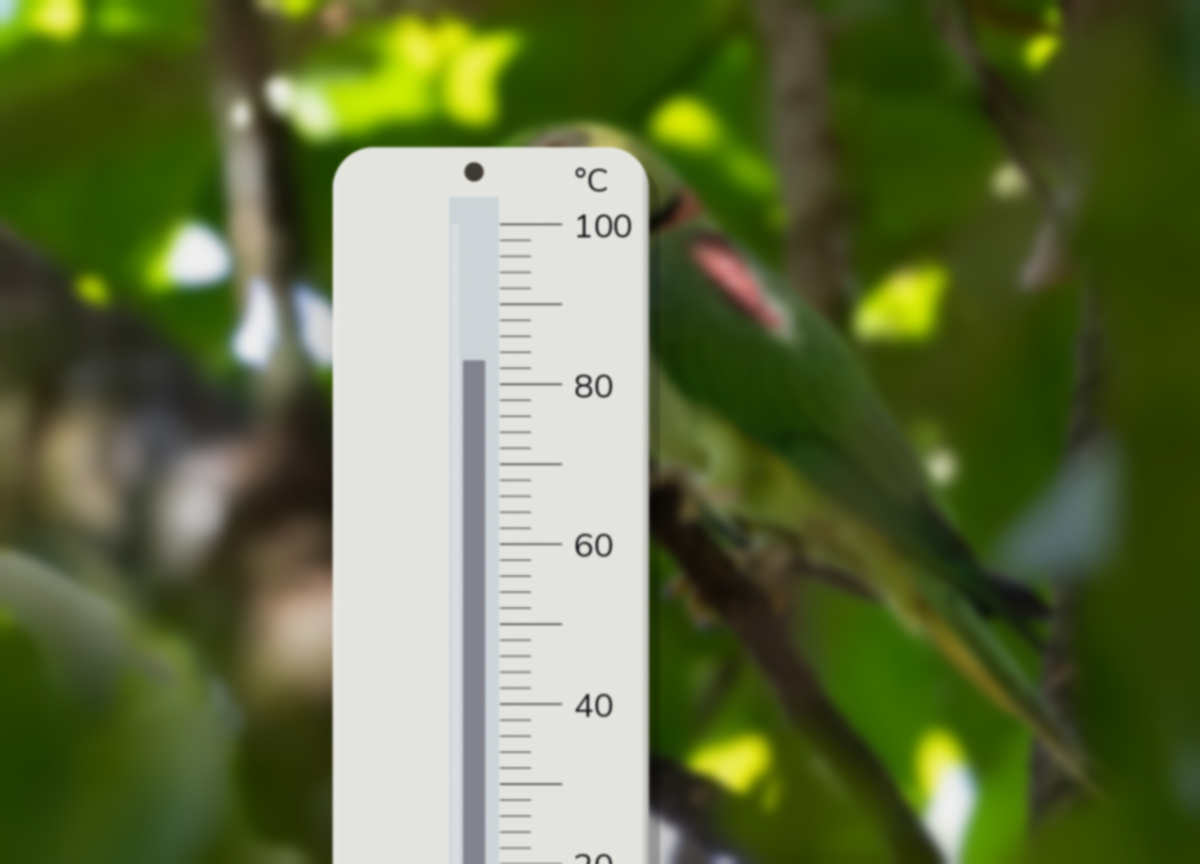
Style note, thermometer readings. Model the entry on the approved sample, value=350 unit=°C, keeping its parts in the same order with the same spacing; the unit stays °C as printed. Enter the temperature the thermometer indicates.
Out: value=83 unit=°C
